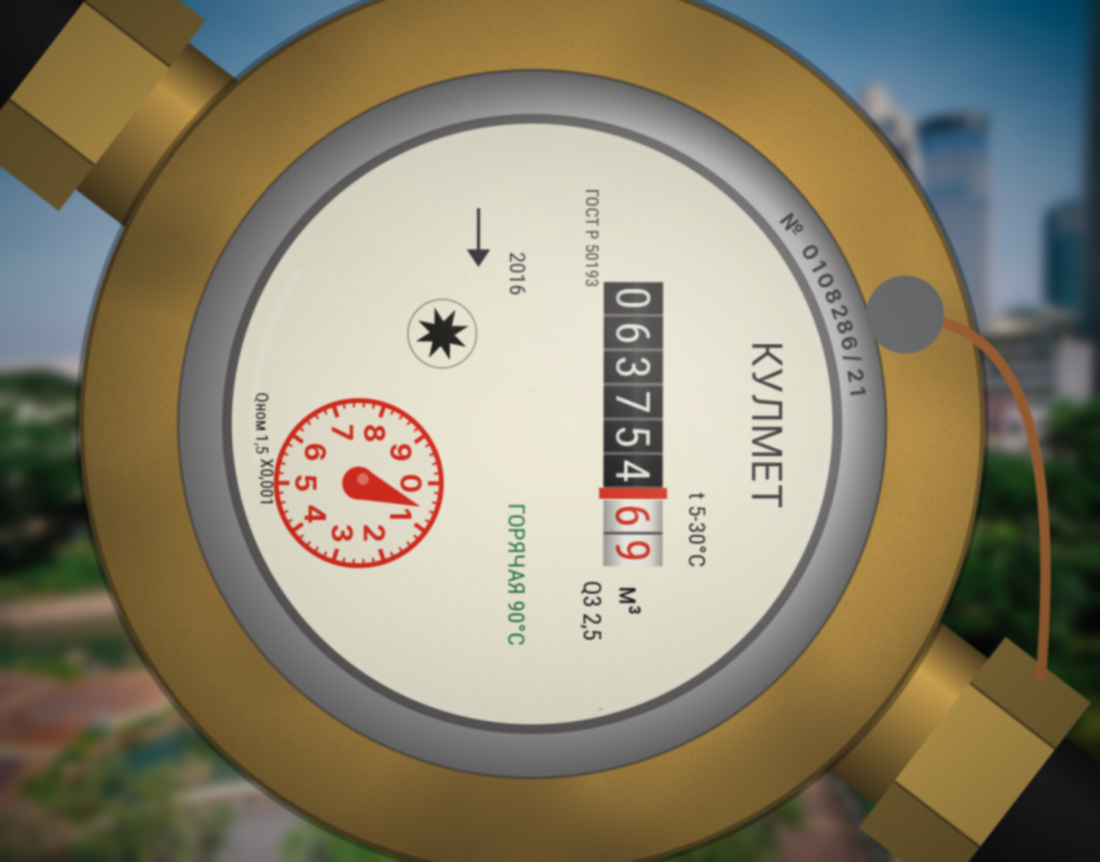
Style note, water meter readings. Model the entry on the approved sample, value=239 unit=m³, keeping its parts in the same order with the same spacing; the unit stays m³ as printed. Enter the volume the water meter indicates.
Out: value=63754.690 unit=m³
